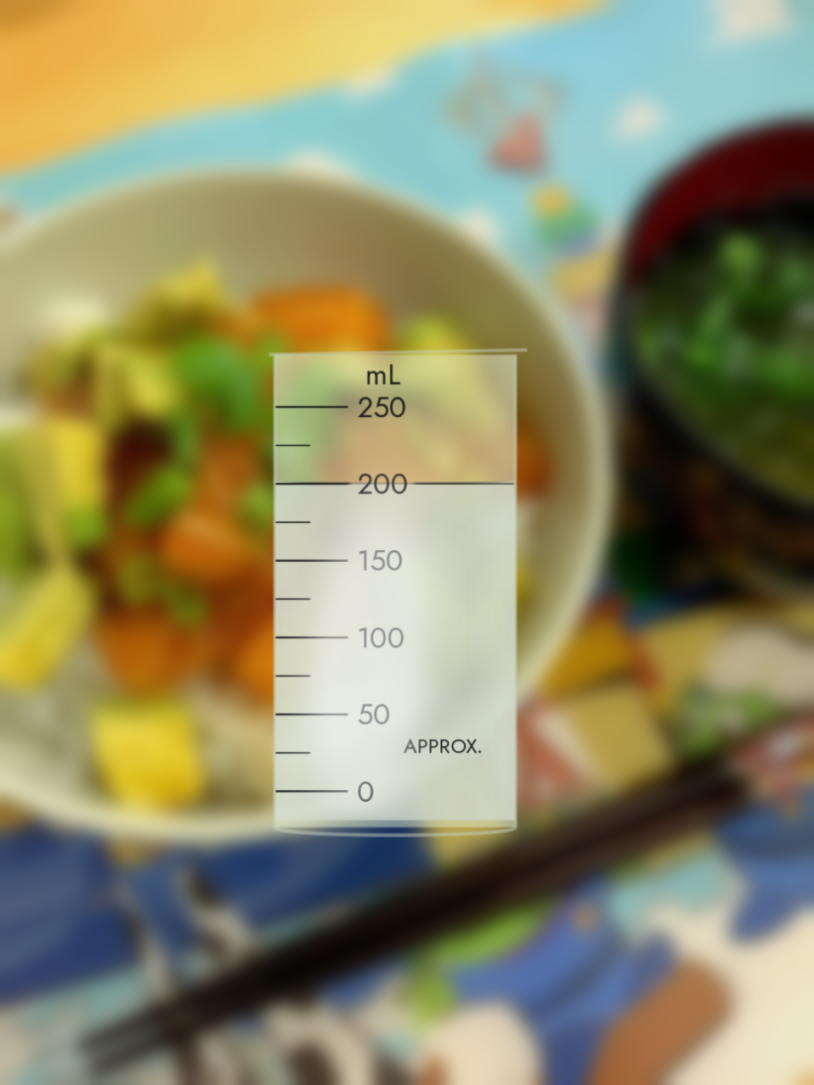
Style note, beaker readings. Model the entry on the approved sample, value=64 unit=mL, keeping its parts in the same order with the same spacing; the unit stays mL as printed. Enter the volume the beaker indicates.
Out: value=200 unit=mL
